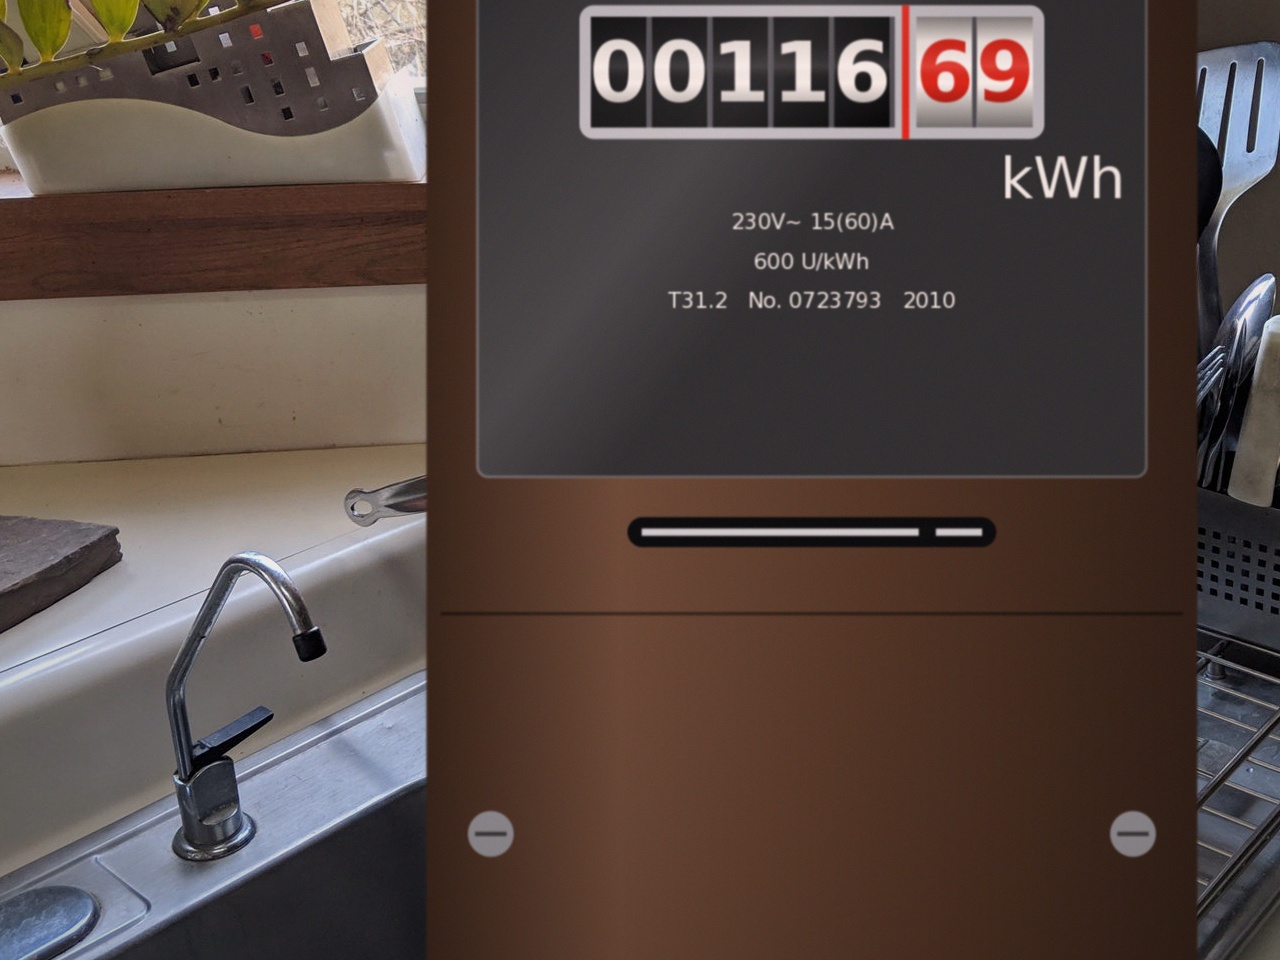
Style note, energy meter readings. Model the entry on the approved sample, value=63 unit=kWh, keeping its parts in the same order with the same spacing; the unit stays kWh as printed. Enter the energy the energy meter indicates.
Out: value=116.69 unit=kWh
